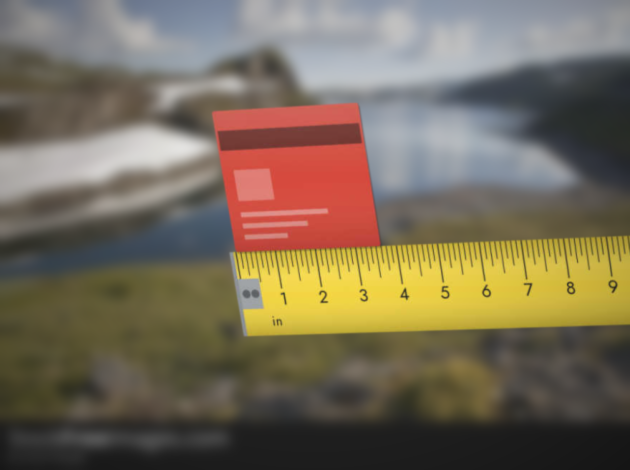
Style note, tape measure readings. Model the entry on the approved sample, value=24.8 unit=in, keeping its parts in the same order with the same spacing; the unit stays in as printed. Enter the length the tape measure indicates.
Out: value=3.625 unit=in
